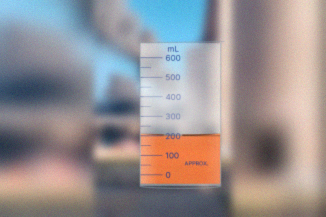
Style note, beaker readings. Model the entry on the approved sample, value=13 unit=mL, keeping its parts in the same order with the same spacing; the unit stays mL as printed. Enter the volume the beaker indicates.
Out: value=200 unit=mL
